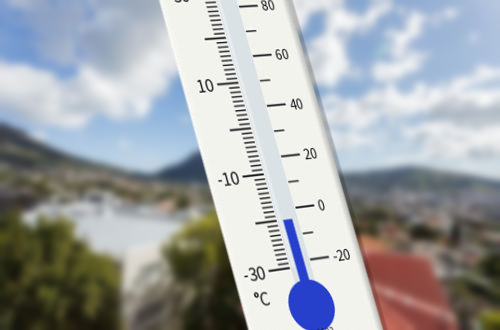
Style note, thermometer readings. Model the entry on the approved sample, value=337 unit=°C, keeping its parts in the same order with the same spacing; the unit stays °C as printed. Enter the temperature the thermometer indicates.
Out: value=-20 unit=°C
